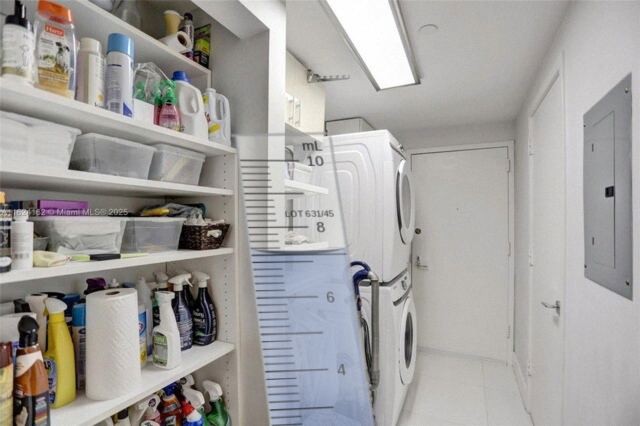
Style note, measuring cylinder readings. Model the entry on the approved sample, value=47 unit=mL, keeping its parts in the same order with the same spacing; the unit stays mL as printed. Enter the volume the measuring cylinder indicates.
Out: value=7.2 unit=mL
